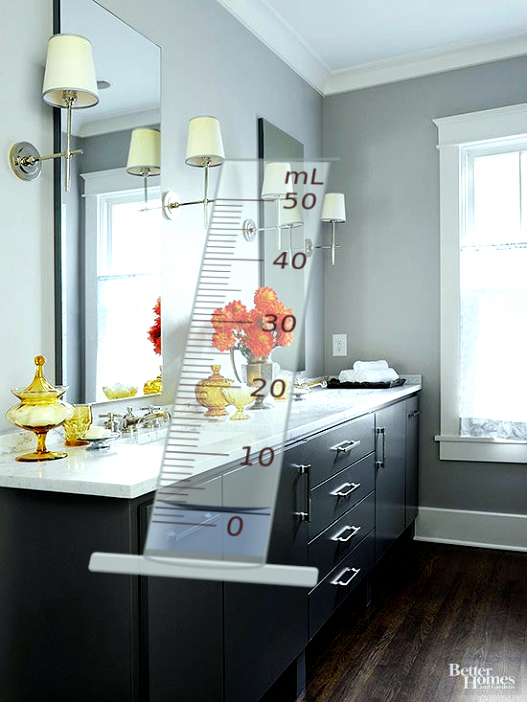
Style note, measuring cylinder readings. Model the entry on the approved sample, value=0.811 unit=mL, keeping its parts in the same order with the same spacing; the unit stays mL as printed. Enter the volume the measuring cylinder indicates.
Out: value=2 unit=mL
